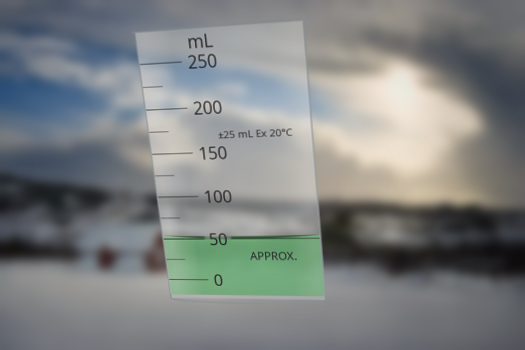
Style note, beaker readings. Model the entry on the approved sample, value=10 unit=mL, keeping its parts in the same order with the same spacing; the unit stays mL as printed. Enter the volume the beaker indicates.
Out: value=50 unit=mL
